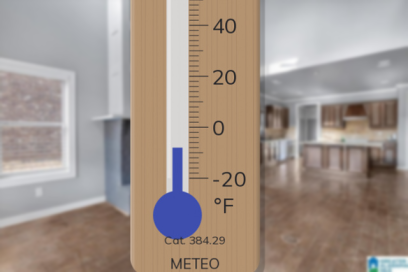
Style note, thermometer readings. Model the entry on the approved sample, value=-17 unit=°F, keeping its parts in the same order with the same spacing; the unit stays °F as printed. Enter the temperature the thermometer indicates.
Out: value=-8 unit=°F
